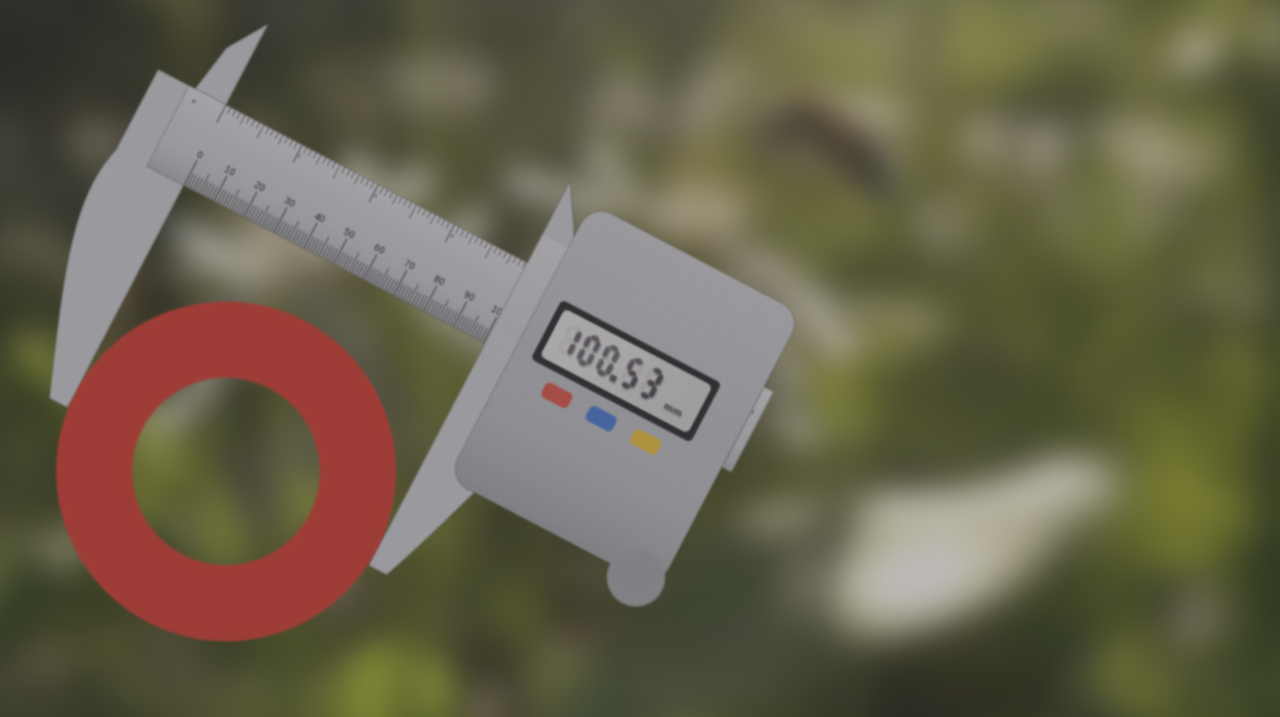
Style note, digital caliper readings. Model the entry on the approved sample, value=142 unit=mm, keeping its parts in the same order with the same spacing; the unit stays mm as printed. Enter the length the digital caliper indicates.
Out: value=100.53 unit=mm
